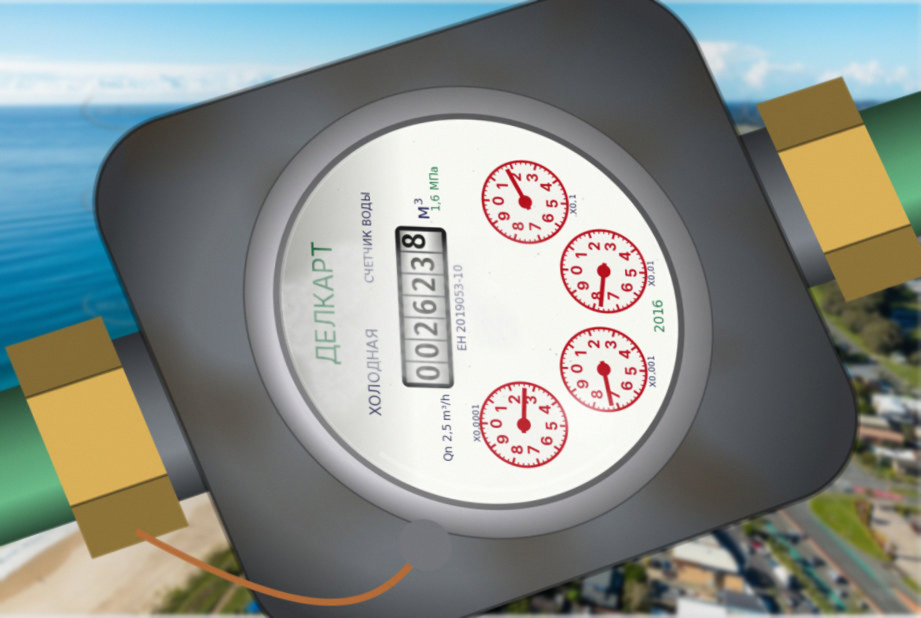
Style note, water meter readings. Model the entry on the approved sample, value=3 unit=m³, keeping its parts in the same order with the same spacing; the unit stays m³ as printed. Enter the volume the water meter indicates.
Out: value=26238.1772 unit=m³
